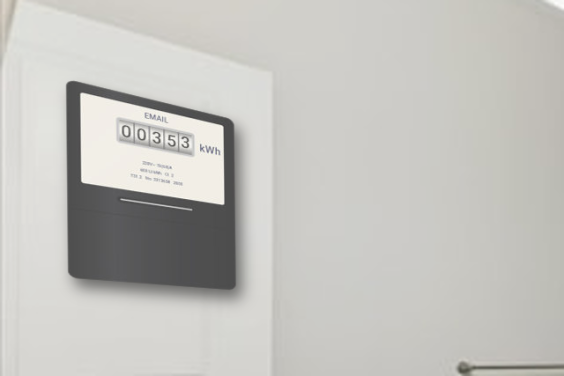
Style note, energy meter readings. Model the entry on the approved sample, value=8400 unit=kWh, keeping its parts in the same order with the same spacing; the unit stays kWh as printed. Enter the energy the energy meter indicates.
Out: value=353 unit=kWh
